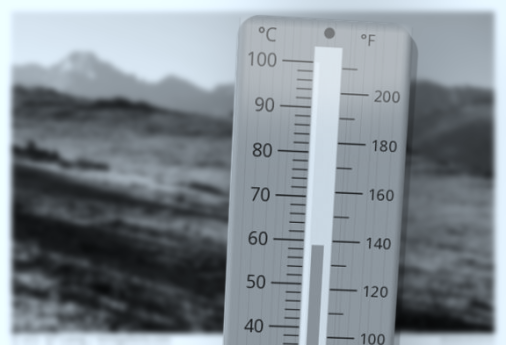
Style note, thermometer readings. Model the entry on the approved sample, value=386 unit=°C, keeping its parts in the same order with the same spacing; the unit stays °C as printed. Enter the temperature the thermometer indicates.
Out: value=59 unit=°C
